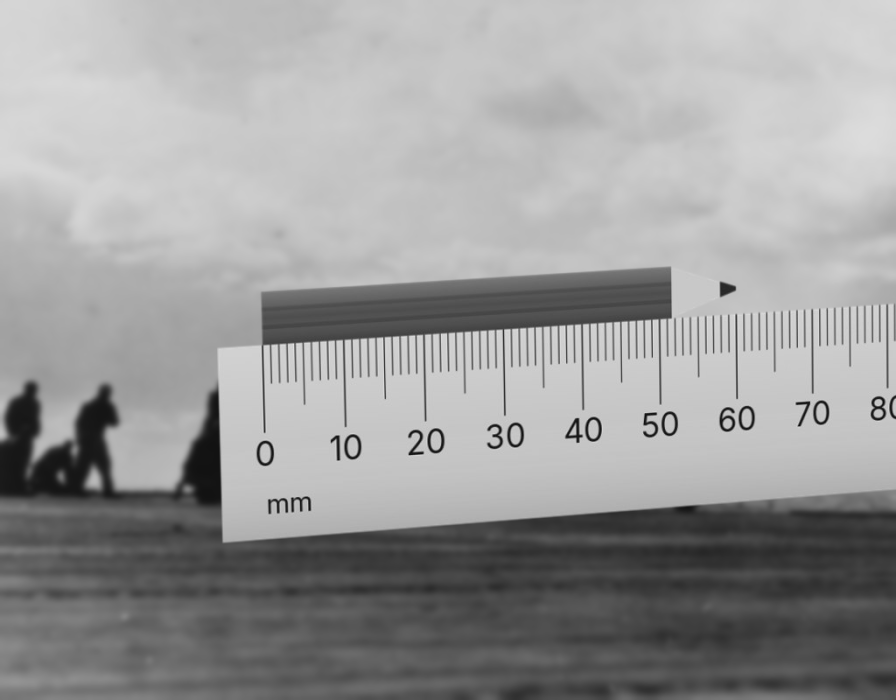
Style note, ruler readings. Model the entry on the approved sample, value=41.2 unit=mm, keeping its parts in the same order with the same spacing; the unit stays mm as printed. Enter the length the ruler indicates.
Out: value=60 unit=mm
